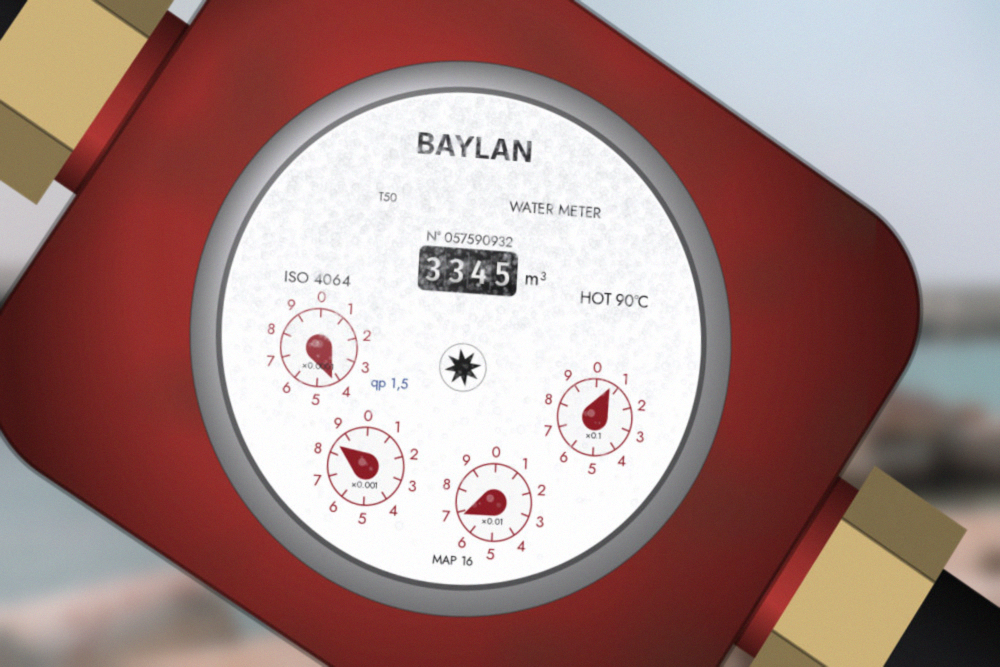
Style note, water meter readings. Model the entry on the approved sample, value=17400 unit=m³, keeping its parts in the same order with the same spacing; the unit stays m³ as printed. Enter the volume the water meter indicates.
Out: value=3345.0684 unit=m³
